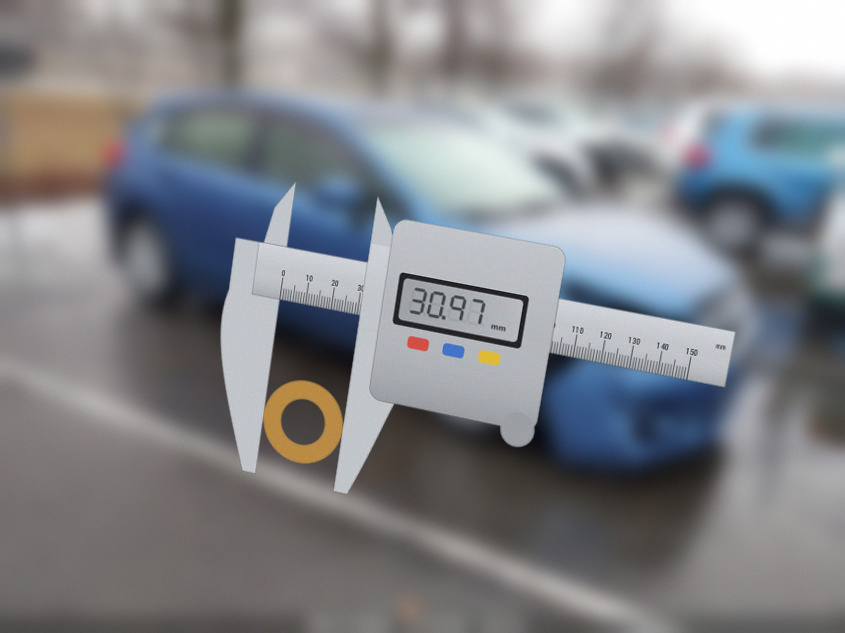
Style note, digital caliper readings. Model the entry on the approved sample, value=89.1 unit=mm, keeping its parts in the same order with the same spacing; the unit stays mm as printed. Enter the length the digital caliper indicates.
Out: value=30.97 unit=mm
